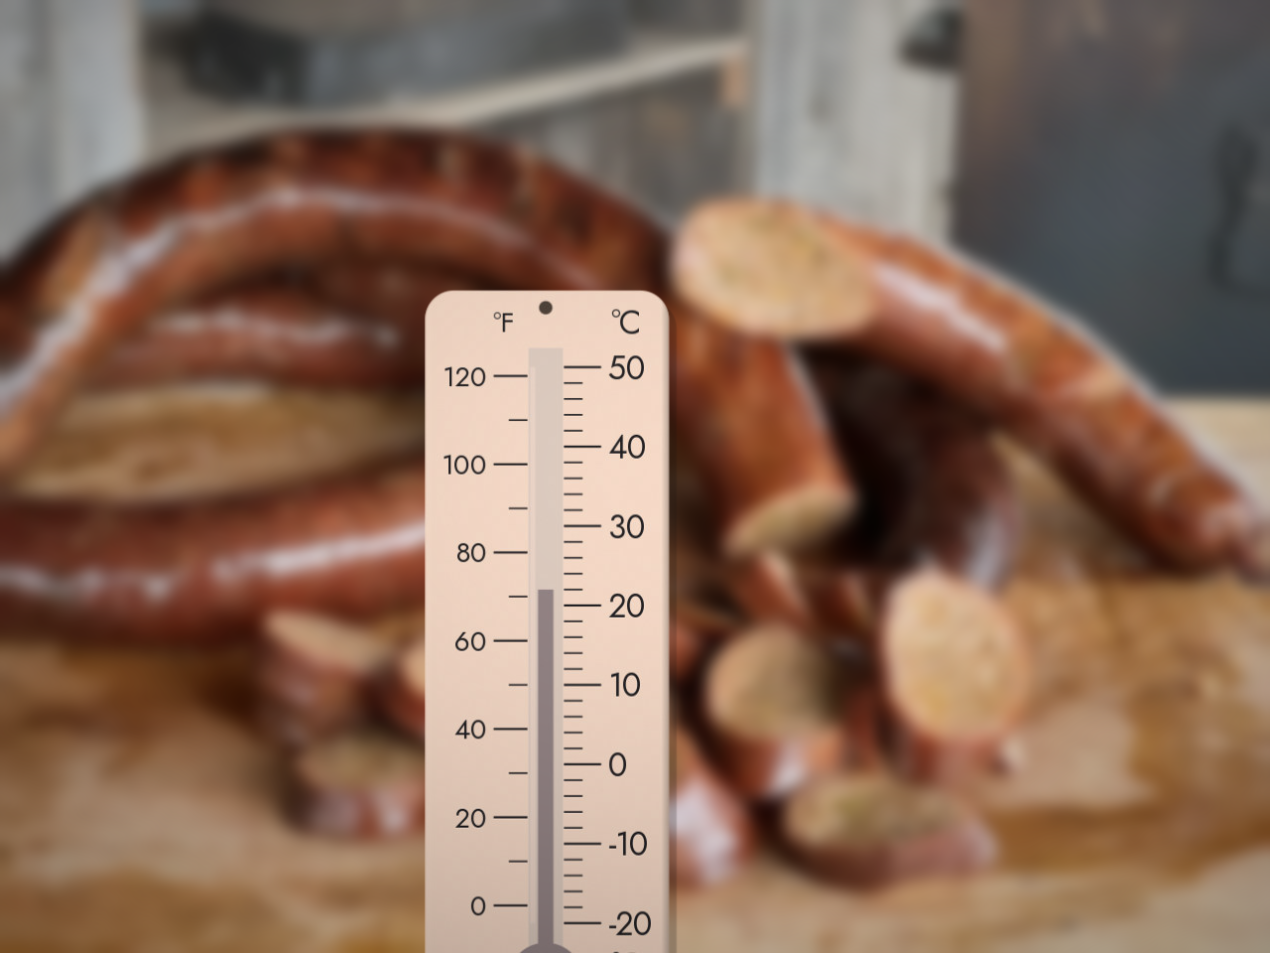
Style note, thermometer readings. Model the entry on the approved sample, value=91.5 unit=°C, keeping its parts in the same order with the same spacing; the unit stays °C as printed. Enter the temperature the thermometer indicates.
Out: value=22 unit=°C
